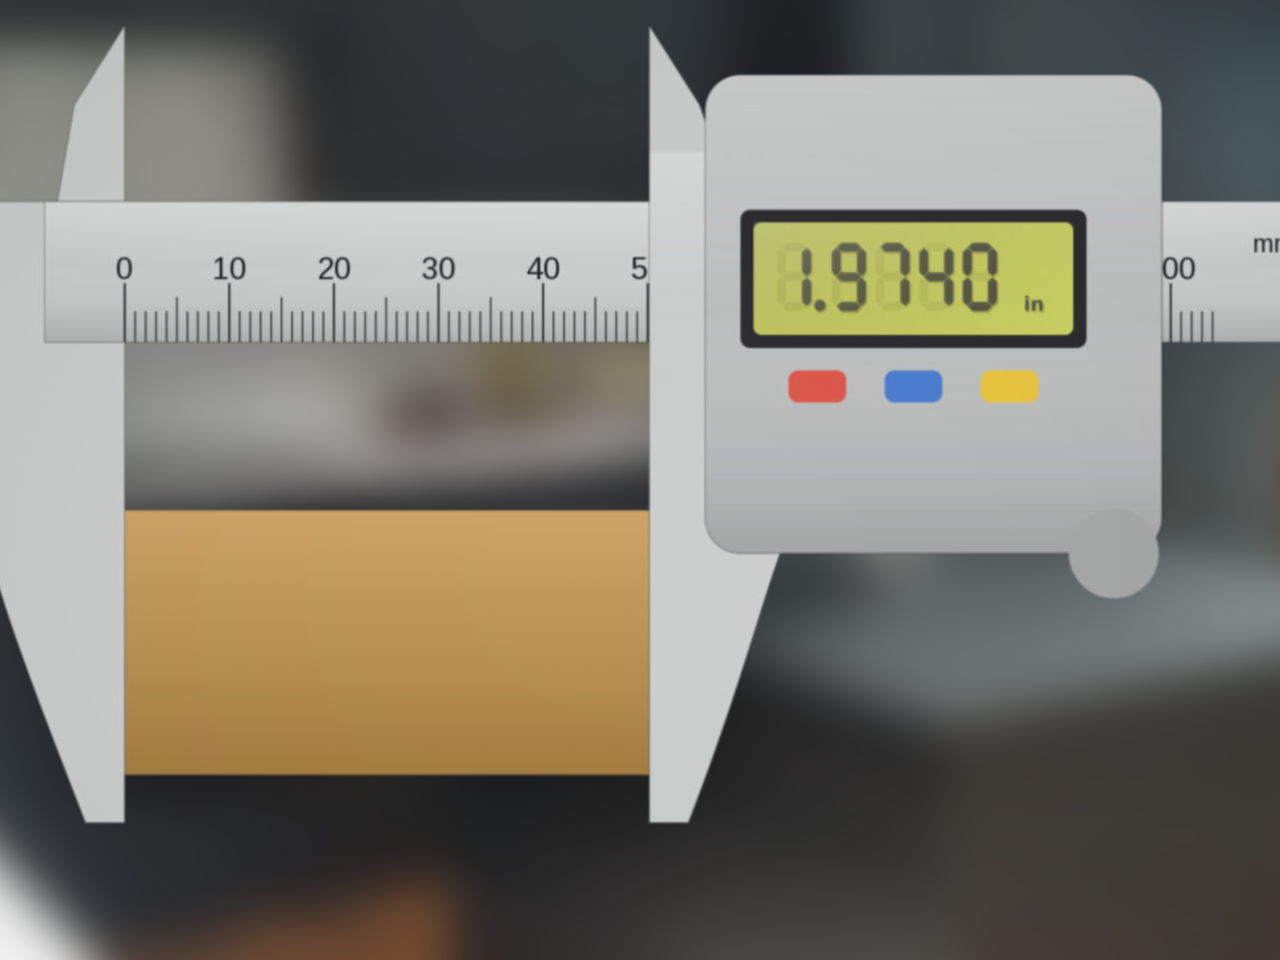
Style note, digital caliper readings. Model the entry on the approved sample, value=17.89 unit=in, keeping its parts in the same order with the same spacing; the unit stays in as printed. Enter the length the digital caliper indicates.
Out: value=1.9740 unit=in
